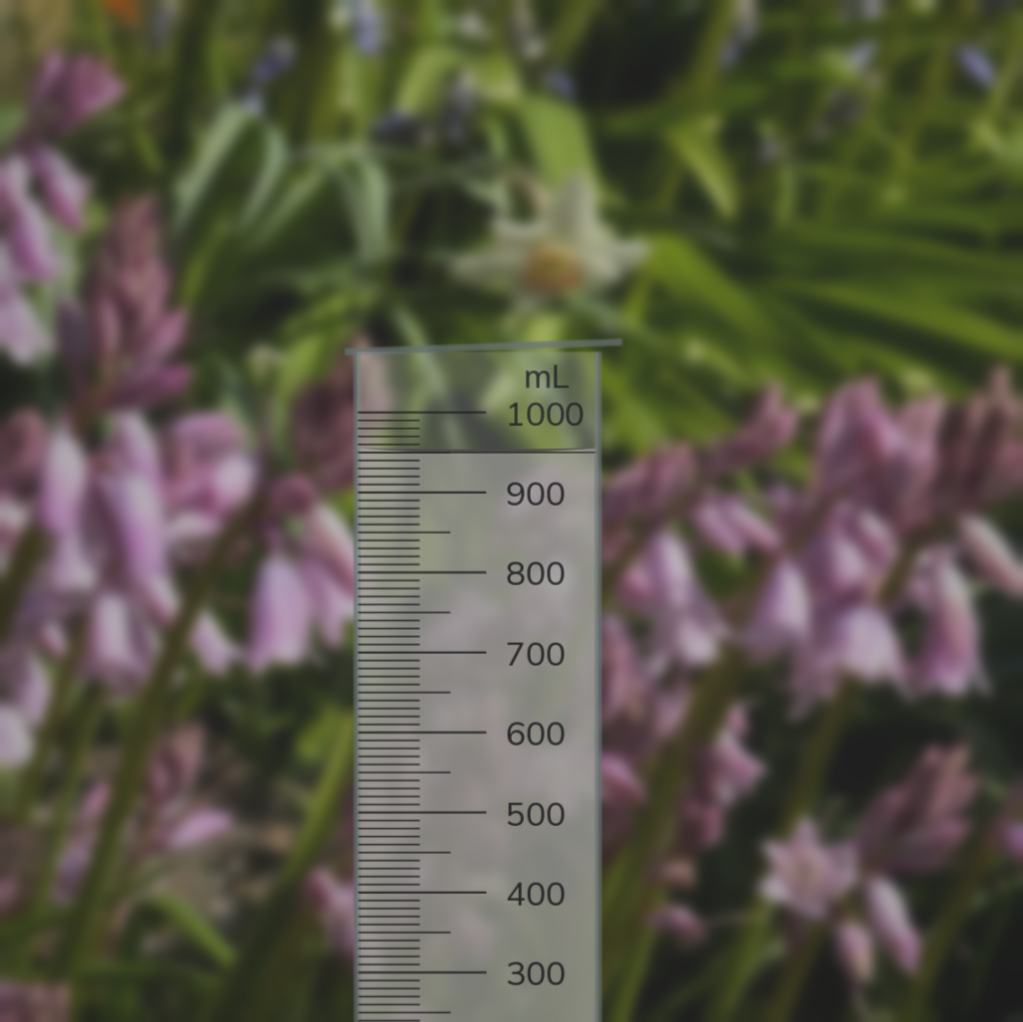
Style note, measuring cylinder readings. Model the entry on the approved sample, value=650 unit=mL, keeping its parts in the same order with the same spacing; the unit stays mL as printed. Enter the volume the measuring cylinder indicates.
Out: value=950 unit=mL
